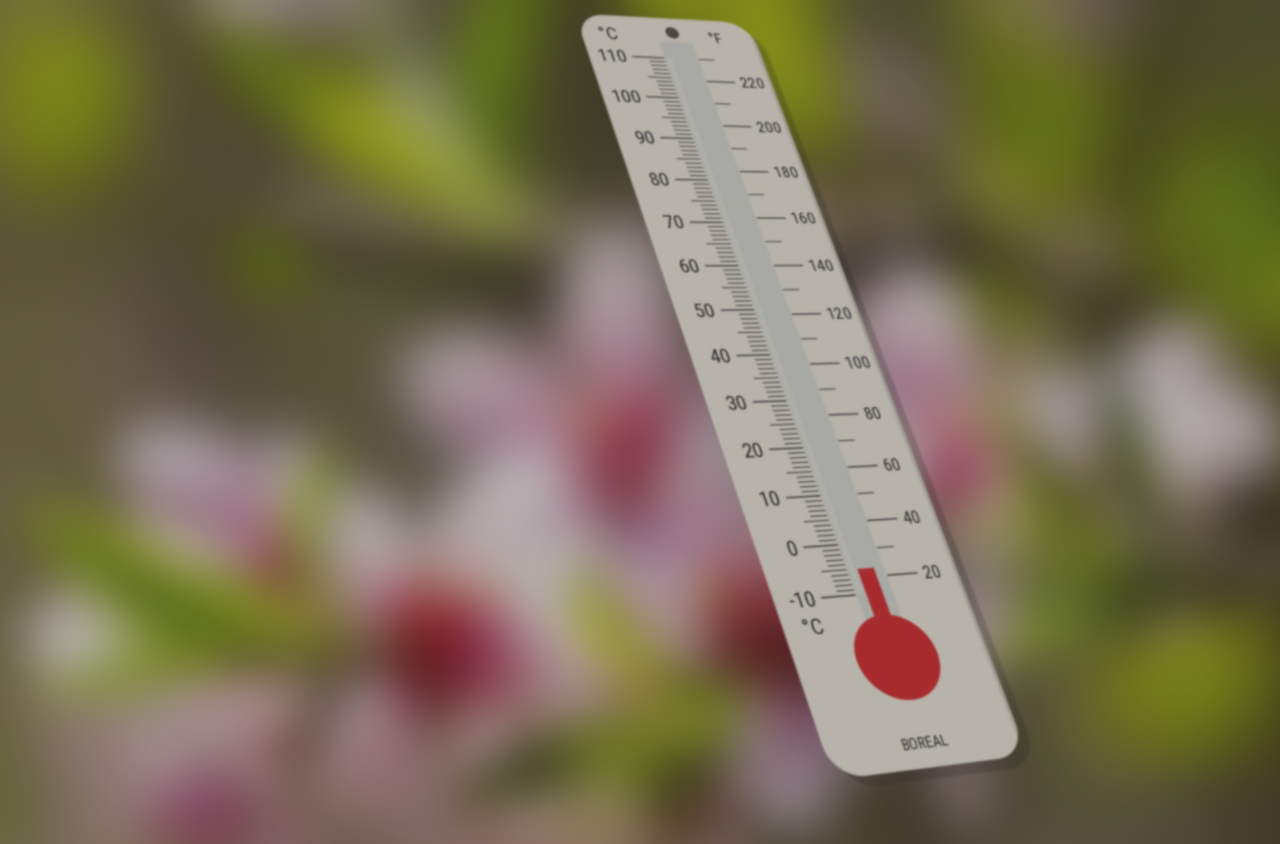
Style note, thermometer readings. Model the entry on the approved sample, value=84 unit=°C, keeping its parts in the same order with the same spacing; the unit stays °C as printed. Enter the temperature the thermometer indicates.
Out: value=-5 unit=°C
